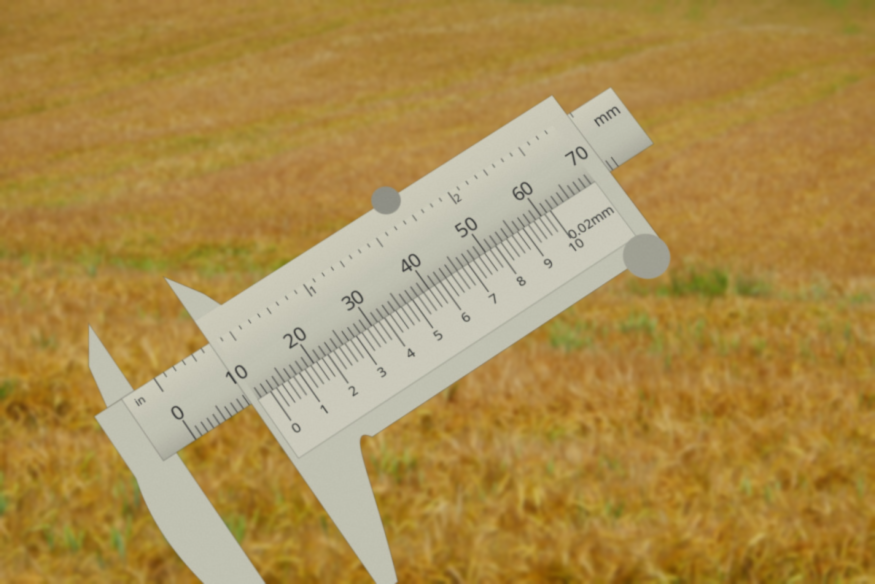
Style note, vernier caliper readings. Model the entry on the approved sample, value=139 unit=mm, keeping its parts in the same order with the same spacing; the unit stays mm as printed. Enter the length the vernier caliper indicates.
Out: value=12.6 unit=mm
